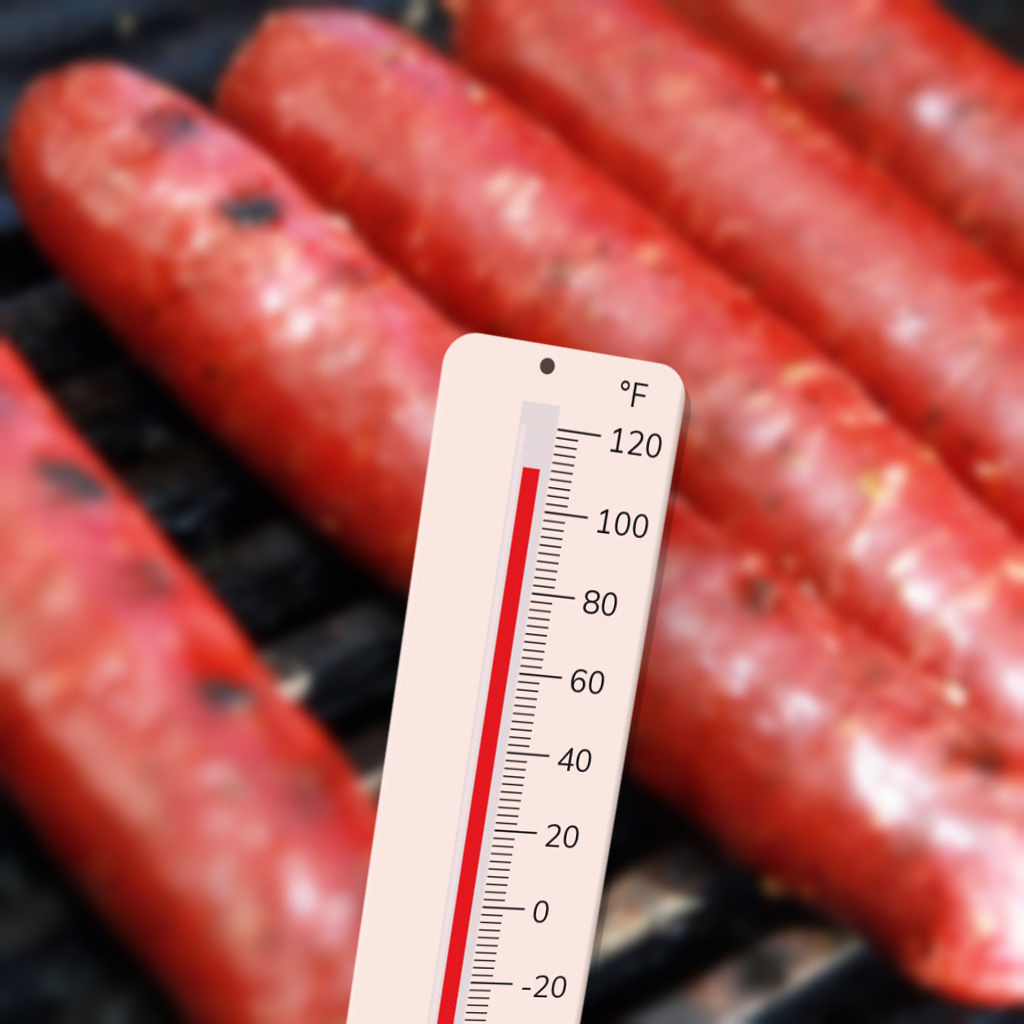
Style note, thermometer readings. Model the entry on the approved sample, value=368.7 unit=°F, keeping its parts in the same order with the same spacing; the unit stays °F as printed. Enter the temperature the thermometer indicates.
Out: value=110 unit=°F
